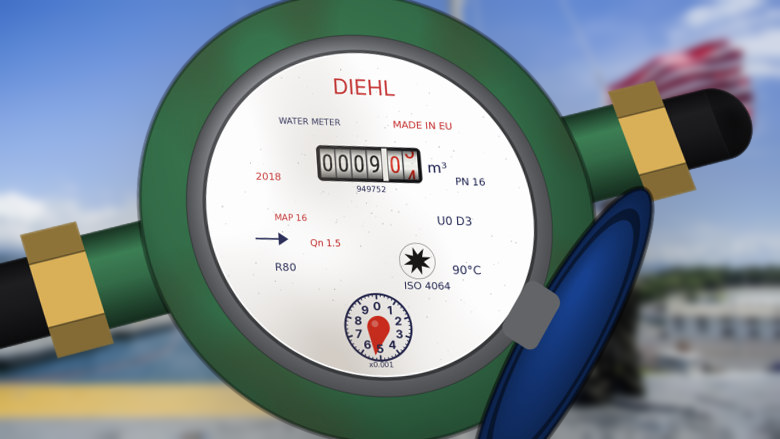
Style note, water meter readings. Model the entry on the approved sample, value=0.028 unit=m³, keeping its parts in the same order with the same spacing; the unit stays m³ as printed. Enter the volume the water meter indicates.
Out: value=9.035 unit=m³
